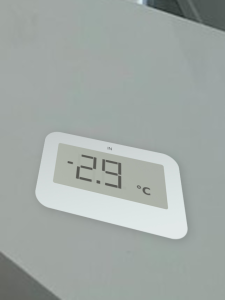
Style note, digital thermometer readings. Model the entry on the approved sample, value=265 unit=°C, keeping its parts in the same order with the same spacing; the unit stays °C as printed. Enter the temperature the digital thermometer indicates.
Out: value=-2.9 unit=°C
